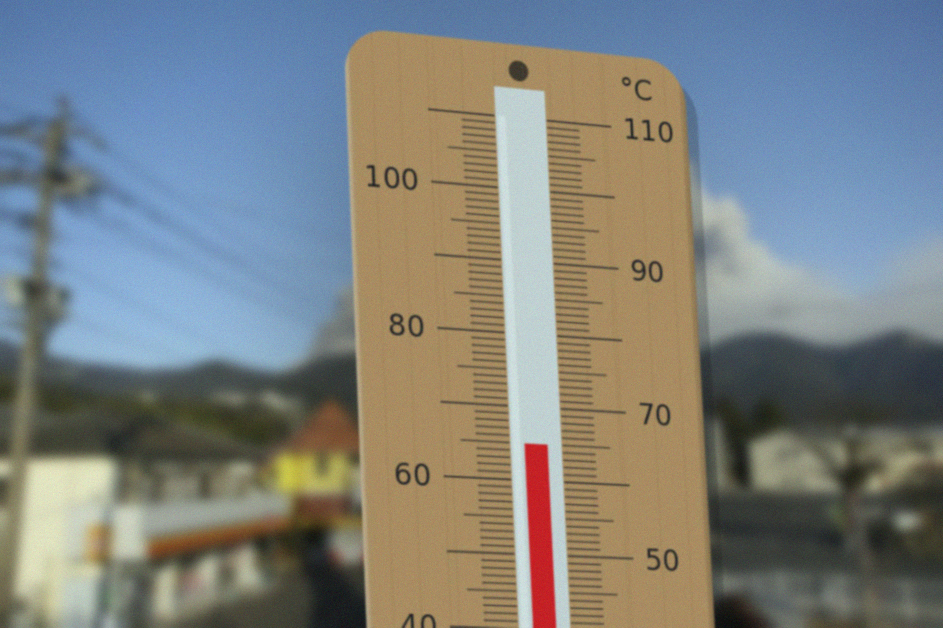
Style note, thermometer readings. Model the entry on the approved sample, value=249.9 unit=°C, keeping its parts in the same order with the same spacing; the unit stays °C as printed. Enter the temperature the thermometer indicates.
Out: value=65 unit=°C
